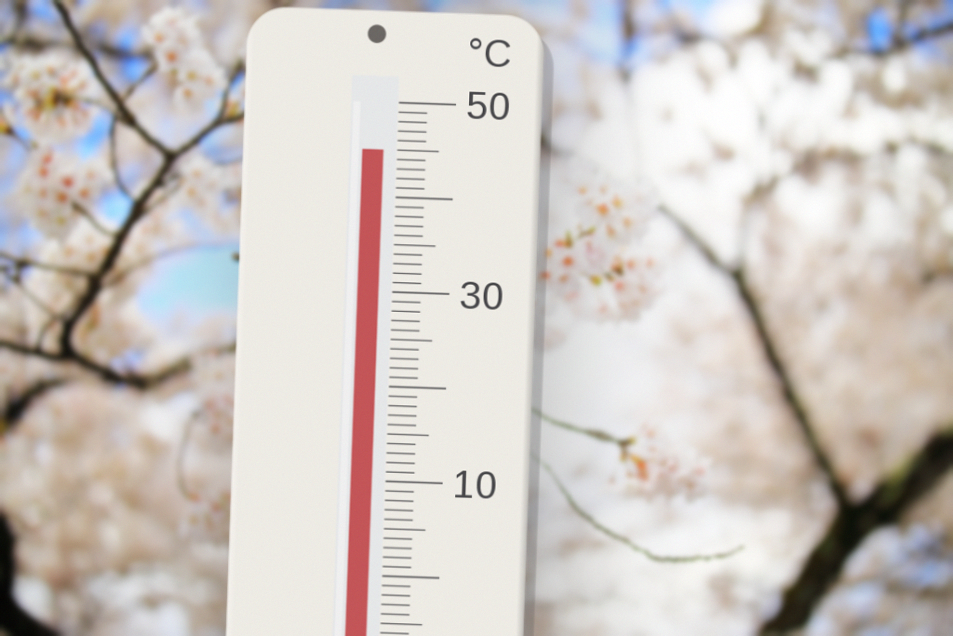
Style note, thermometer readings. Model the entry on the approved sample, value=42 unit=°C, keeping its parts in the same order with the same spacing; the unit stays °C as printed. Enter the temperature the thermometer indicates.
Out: value=45 unit=°C
